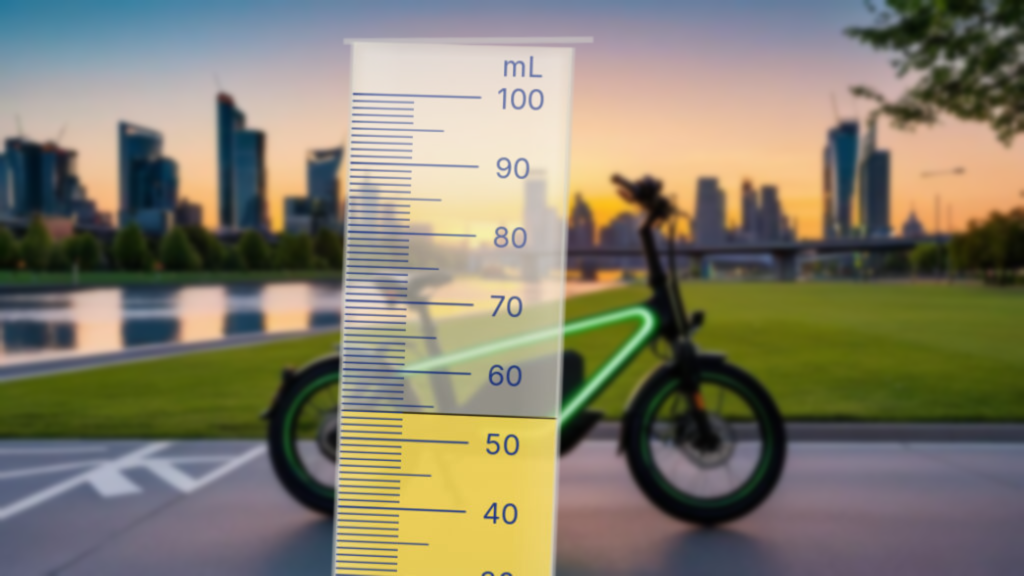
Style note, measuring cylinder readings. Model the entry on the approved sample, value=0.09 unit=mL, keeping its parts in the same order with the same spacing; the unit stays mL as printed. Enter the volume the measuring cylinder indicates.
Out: value=54 unit=mL
